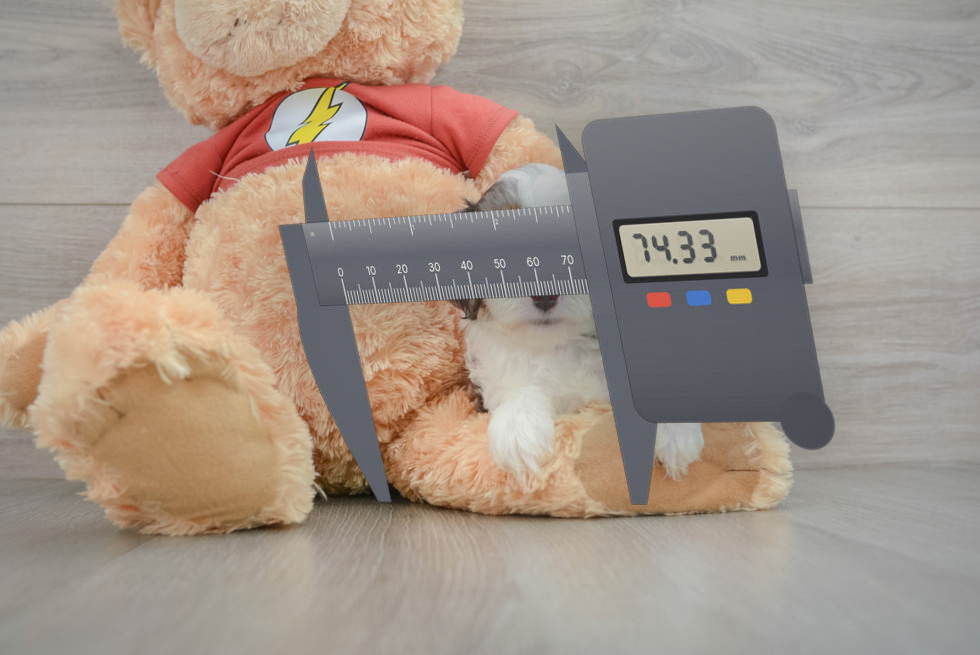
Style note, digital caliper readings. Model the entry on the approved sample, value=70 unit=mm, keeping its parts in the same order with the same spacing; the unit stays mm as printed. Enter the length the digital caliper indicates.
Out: value=74.33 unit=mm
